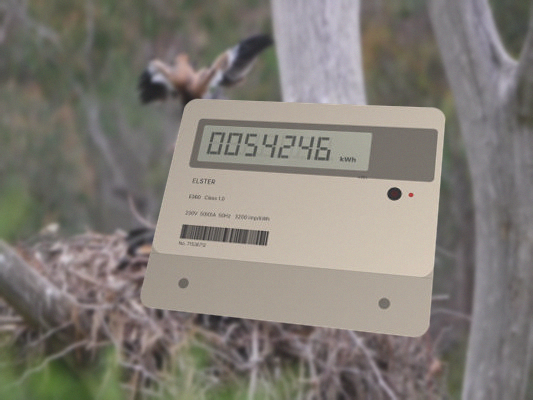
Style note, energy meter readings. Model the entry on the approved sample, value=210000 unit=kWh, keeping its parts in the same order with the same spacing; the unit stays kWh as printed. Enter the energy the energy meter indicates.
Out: value=54246 unit=kWh
